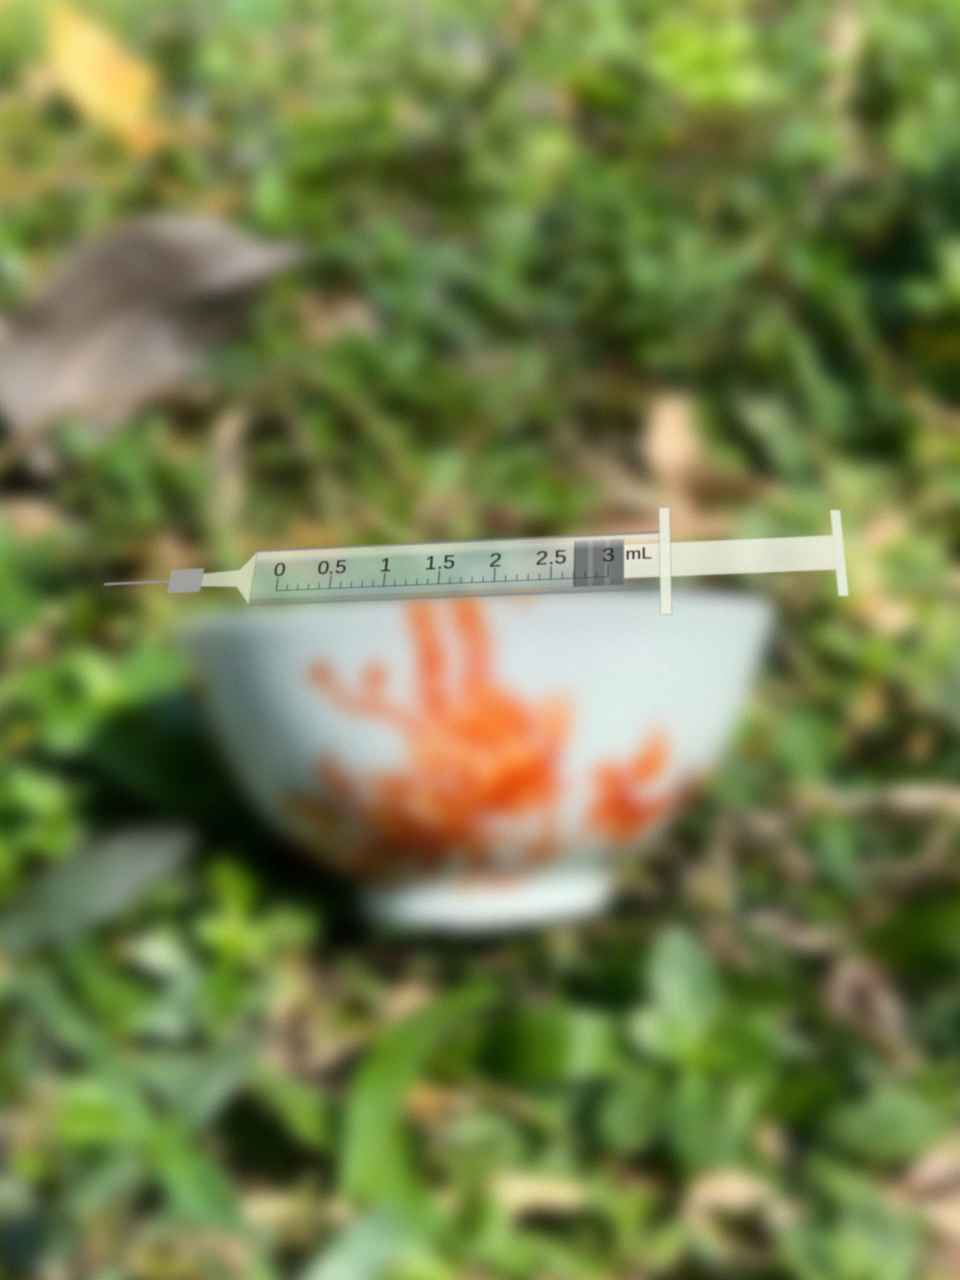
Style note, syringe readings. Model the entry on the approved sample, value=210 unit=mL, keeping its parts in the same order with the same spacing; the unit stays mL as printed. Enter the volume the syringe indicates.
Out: value=2.7 unit=mL
